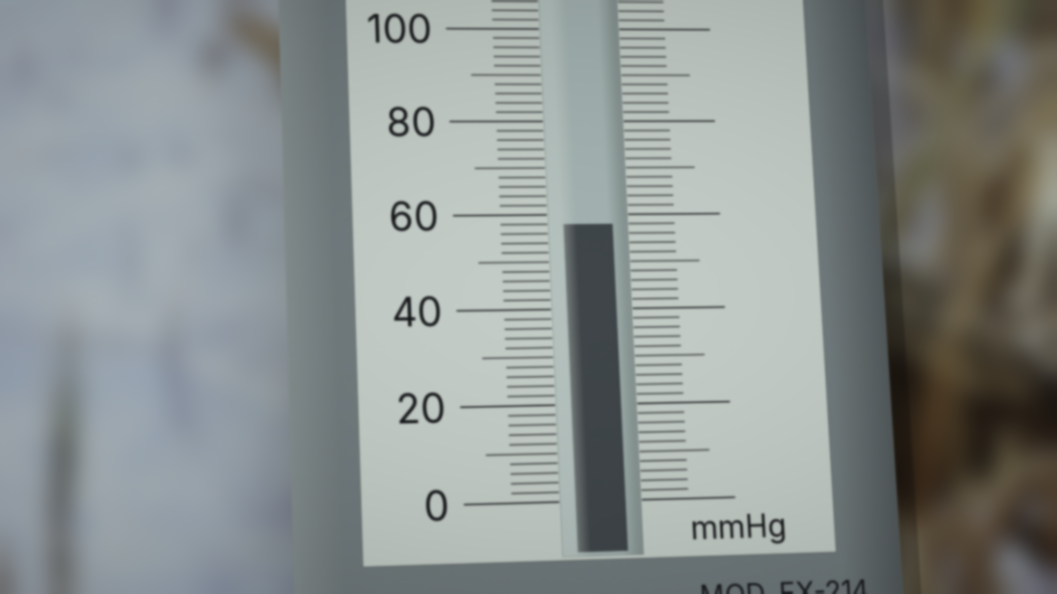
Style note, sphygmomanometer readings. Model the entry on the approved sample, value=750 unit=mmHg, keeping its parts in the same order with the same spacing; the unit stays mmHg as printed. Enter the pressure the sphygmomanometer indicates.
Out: value=58 unit=mmHg
